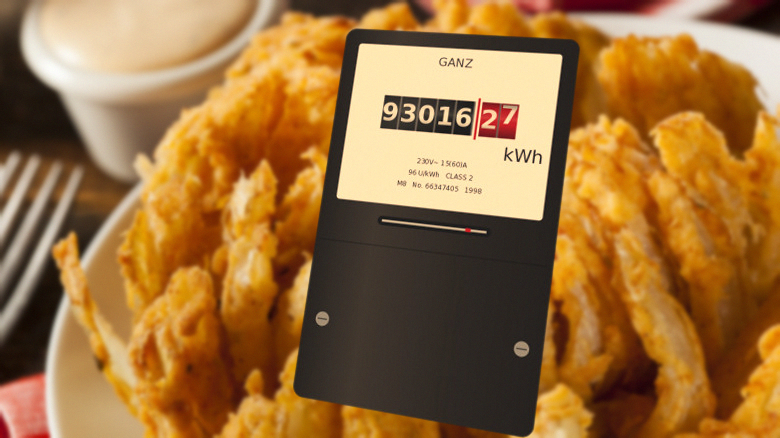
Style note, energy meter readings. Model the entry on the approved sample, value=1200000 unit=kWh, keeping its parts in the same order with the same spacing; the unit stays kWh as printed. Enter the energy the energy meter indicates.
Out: value=93016.27 unit=kWh
